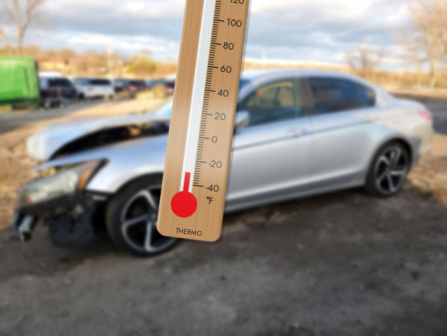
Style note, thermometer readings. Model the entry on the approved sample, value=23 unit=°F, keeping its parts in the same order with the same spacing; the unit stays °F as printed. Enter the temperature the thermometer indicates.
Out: value=-30 unit=°F
